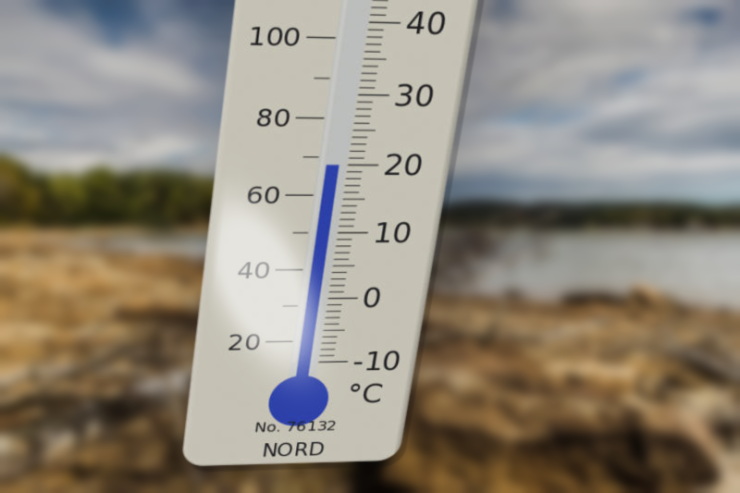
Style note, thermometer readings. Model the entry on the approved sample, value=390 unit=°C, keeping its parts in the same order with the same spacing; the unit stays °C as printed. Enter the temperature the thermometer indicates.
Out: value=20 unit=°C
